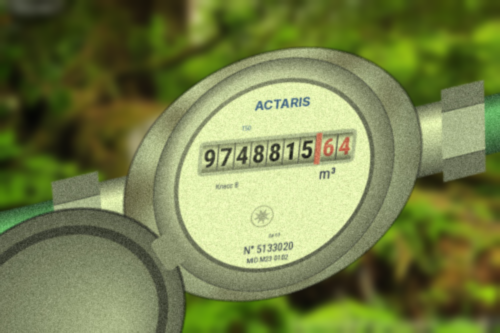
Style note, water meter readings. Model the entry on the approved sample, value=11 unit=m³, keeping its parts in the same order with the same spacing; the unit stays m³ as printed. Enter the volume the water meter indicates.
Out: value=9748815.64 unit=m³
